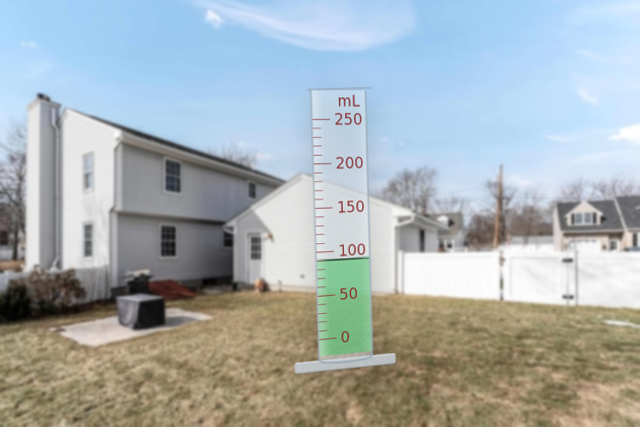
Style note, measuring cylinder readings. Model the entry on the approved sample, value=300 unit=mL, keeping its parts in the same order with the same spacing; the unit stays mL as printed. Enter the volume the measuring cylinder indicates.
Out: value=90 unit=mL
